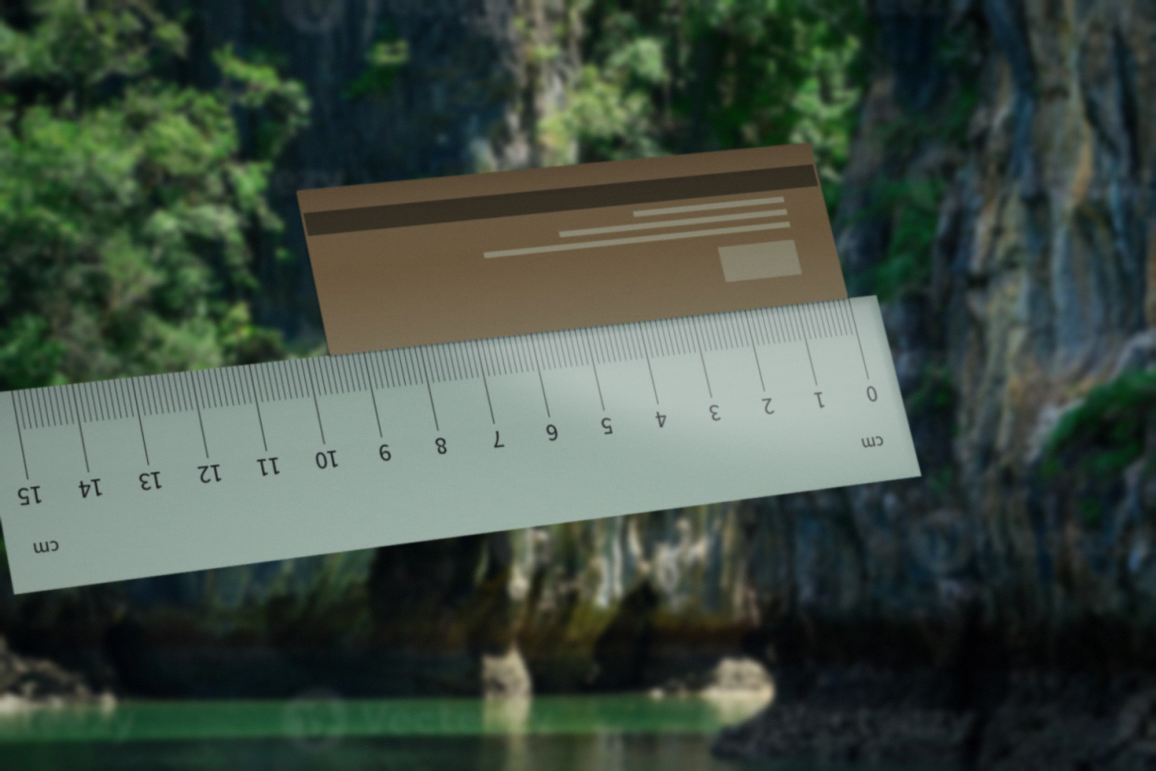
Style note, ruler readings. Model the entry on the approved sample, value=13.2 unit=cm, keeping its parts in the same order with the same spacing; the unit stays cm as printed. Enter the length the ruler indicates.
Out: value=9.6 unit=cm
